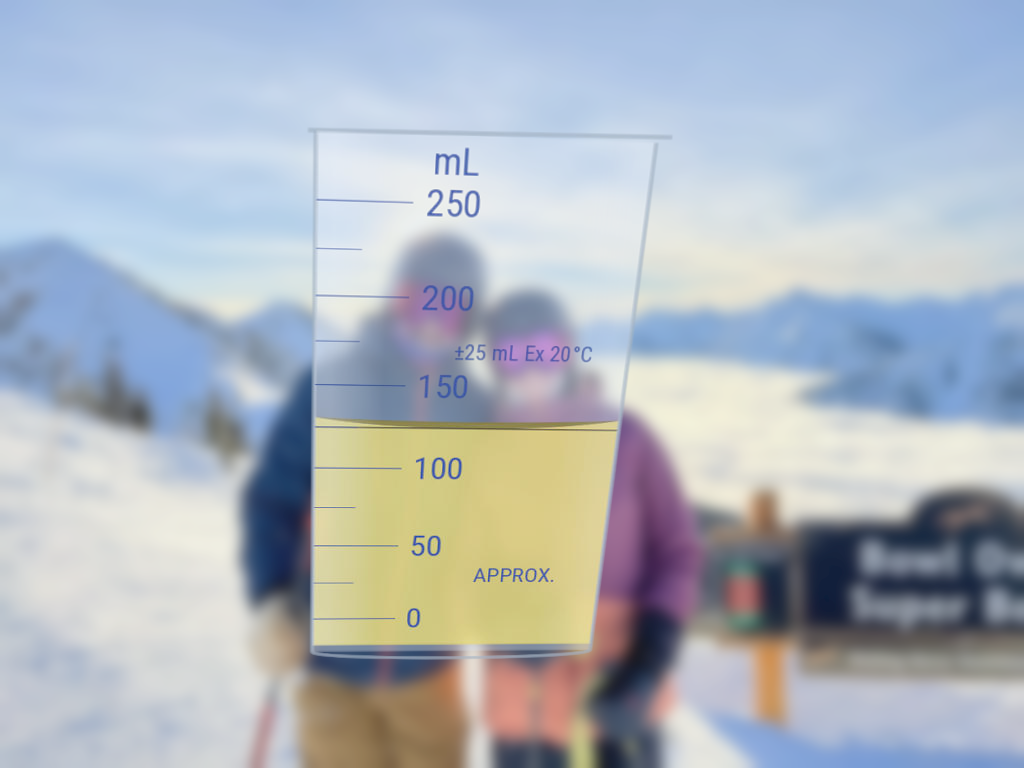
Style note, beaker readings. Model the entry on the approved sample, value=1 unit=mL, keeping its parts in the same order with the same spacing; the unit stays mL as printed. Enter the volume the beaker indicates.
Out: value=125 unit=mL
